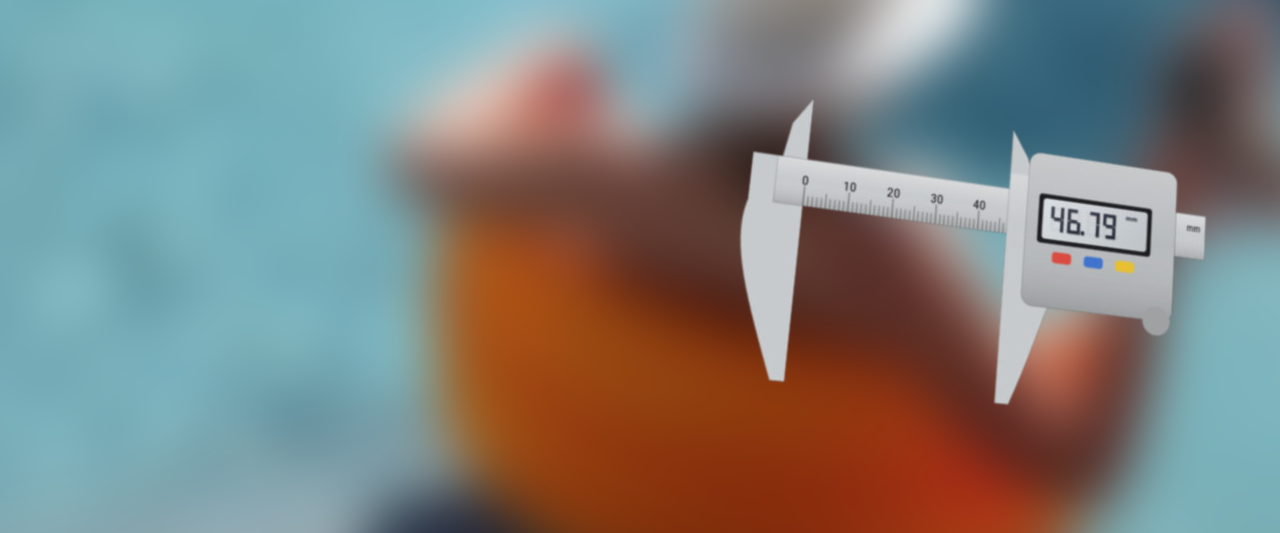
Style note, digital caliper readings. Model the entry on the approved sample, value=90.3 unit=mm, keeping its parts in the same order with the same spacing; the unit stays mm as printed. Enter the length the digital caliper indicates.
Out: value=46.79 unit=mm
